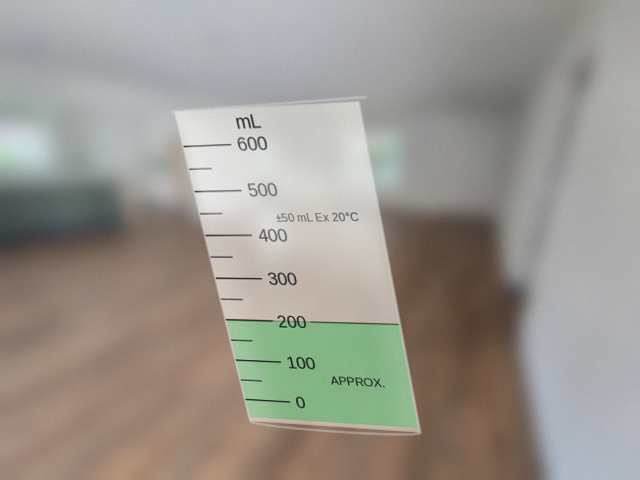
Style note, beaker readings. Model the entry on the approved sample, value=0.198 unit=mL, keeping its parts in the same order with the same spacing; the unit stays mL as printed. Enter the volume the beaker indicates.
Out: value=200 unit=mL
